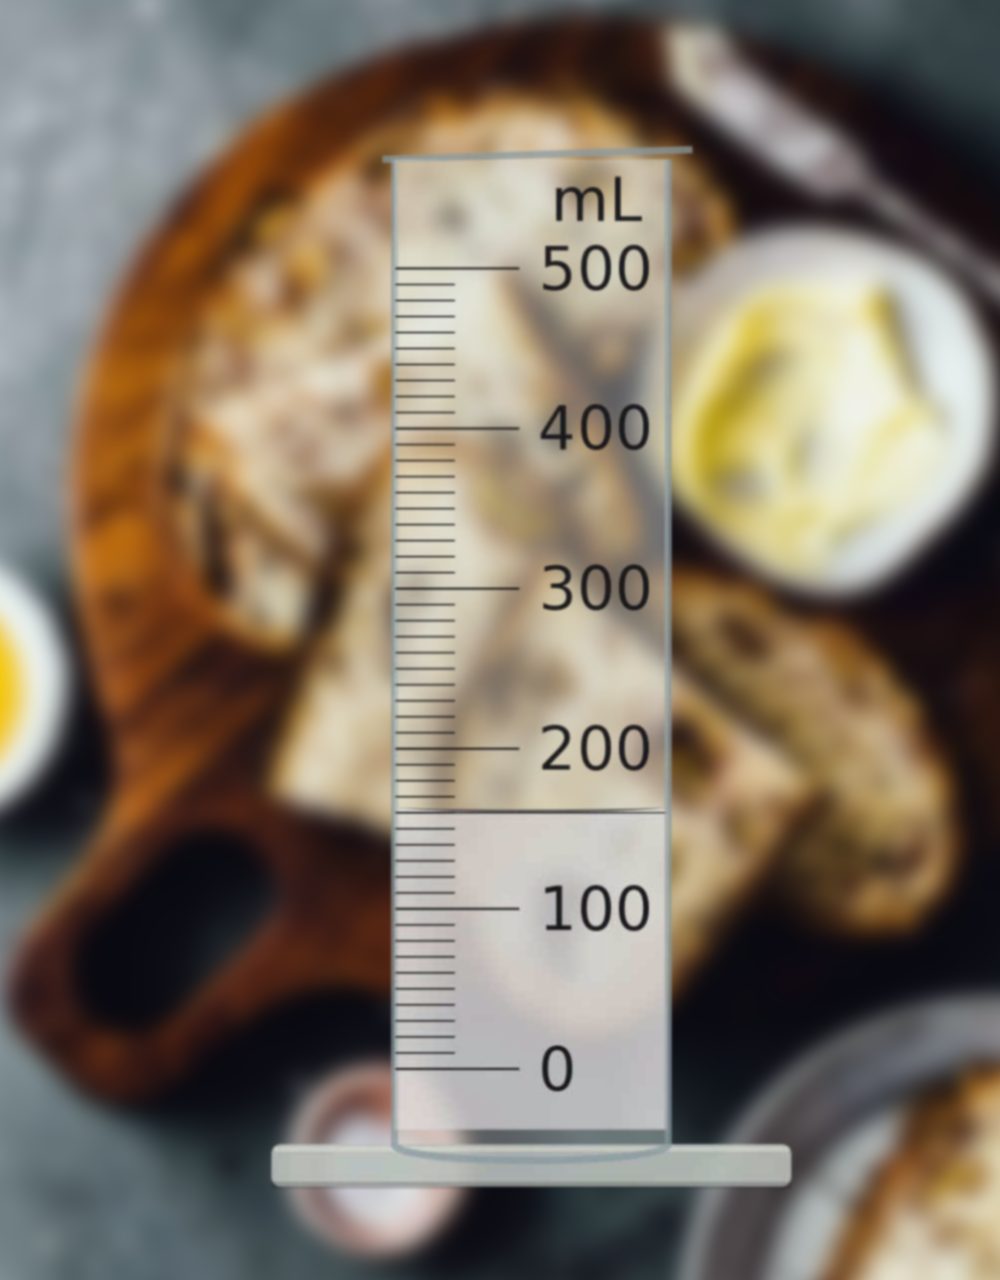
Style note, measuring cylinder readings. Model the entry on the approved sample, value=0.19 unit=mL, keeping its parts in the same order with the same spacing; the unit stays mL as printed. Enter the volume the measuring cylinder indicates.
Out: value=160 unit=mL
